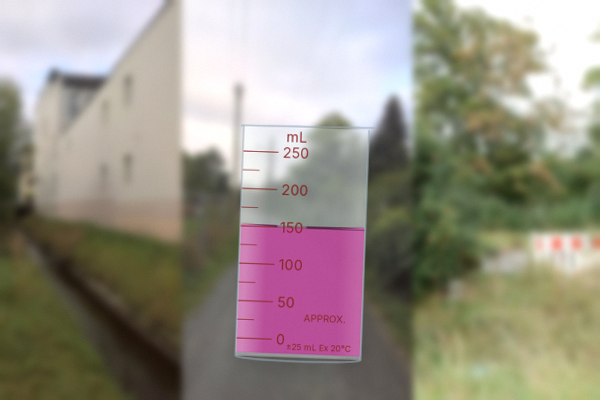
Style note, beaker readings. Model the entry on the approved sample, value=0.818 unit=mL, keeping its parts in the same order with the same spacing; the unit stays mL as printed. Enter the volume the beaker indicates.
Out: value=150 unit=mL
